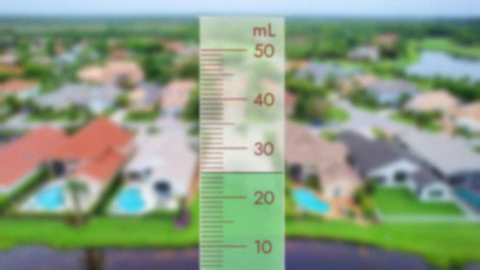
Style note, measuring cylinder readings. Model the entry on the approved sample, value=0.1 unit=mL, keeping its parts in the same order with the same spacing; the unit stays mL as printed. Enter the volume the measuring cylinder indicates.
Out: value=25 unit=mL
